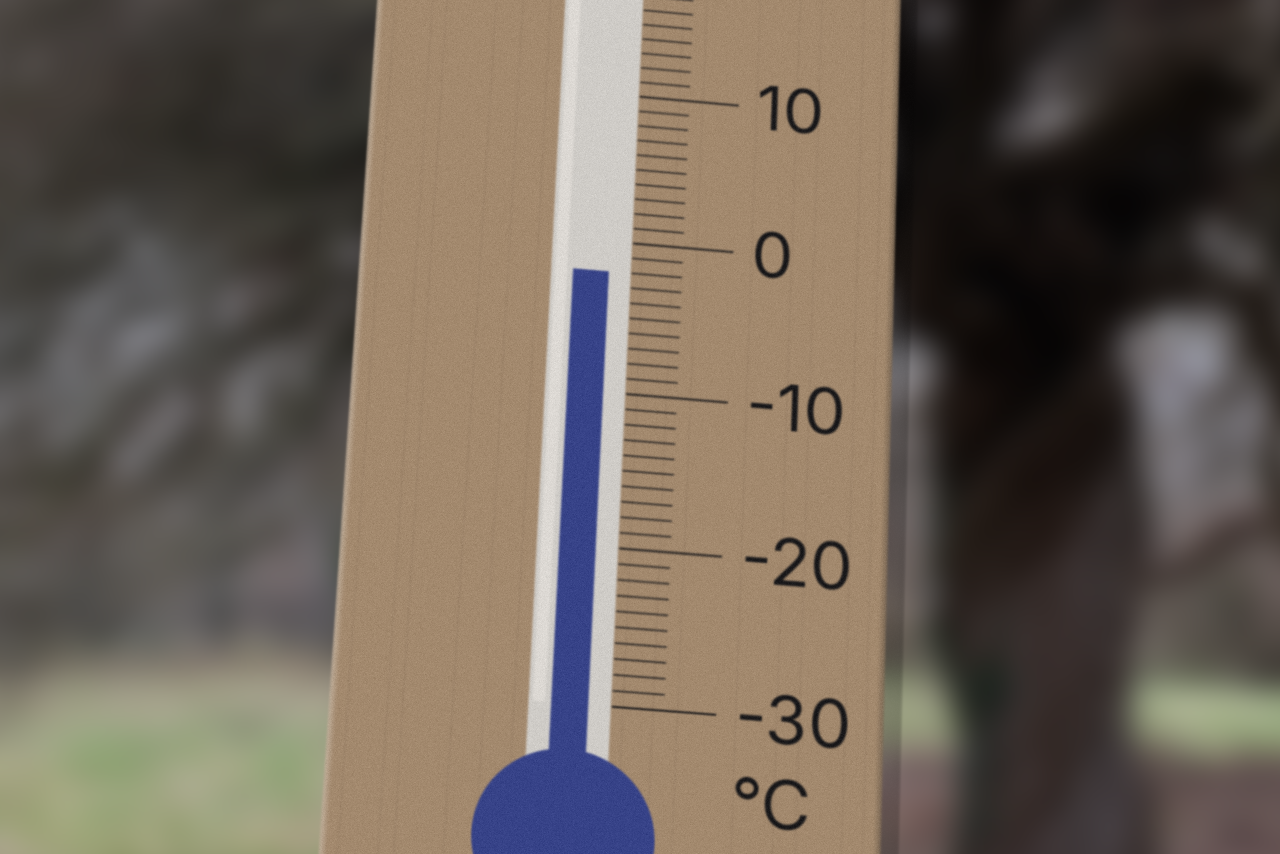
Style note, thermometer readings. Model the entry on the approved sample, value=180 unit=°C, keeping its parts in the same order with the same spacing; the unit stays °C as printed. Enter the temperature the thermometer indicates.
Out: value=-2 unit=°C
